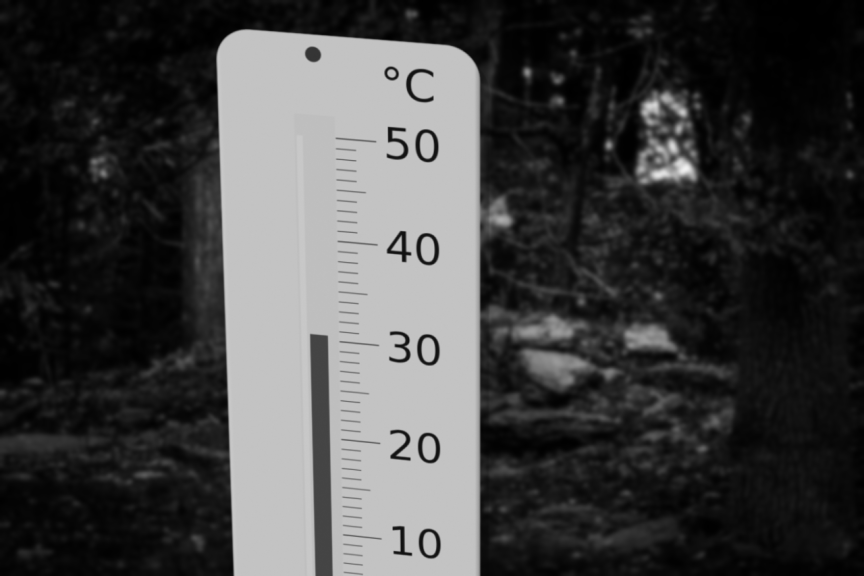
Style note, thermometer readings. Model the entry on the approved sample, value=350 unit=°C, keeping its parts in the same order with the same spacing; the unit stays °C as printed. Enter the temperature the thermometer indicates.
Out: value=30.5 unit=°C
